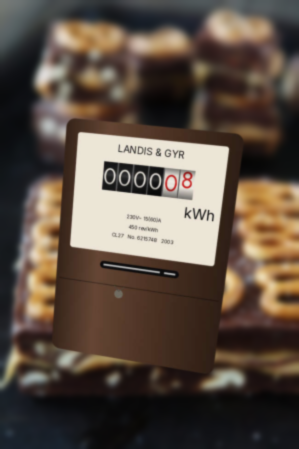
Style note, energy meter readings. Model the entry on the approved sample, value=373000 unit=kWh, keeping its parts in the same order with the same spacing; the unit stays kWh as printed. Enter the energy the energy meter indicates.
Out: value=0.08 unit=kWh
